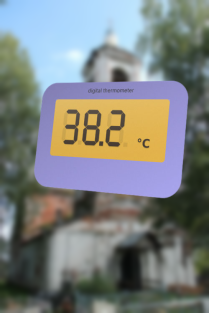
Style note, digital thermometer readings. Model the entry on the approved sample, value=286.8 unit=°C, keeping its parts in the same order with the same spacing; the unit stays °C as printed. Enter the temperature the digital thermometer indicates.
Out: value=38.2 unit=°C
